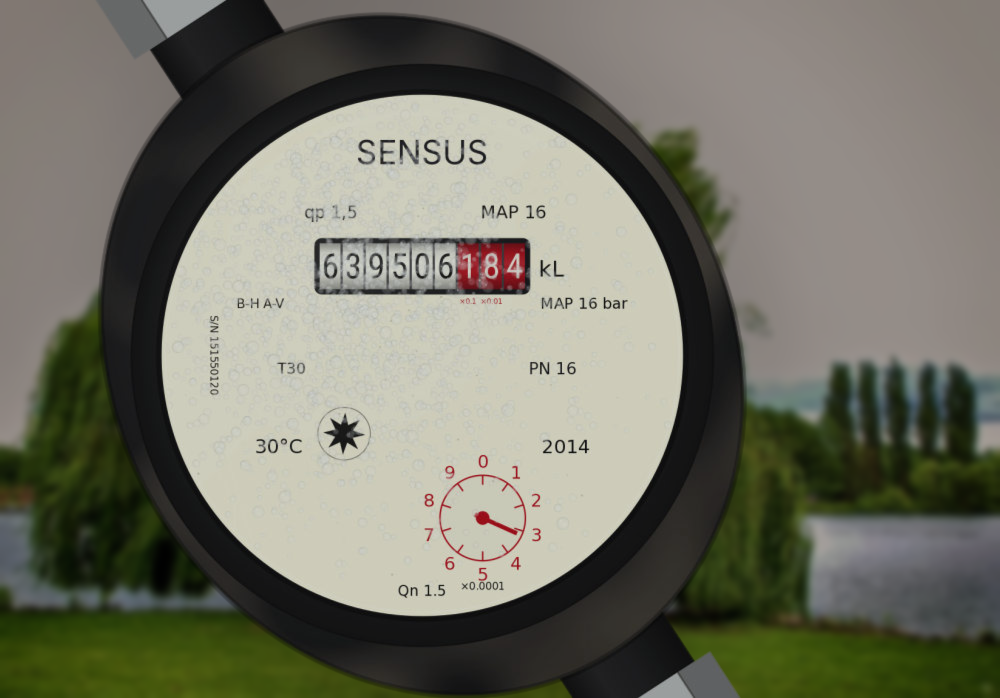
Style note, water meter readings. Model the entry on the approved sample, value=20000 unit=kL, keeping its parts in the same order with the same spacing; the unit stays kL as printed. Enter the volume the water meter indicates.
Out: value=639506.1843 unit=kL
